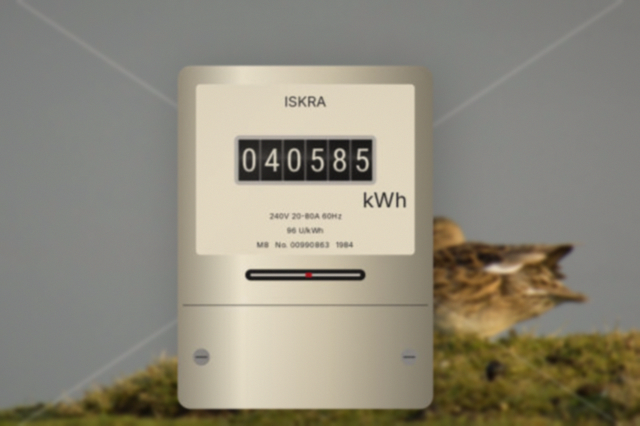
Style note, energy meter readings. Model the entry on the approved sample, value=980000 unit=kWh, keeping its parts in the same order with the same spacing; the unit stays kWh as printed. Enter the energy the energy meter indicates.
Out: value=40585 unit=kWh
